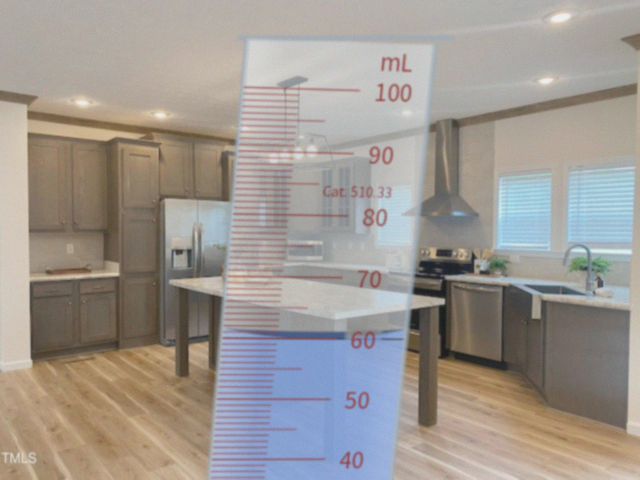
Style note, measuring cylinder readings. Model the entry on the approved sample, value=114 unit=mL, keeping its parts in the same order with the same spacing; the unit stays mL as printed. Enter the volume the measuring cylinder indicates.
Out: value=60 unit=mL
